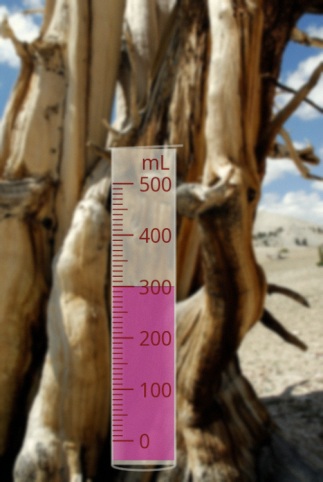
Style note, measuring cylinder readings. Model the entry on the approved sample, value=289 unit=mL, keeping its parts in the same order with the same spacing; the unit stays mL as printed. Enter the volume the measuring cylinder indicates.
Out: value=300 unit=mL
